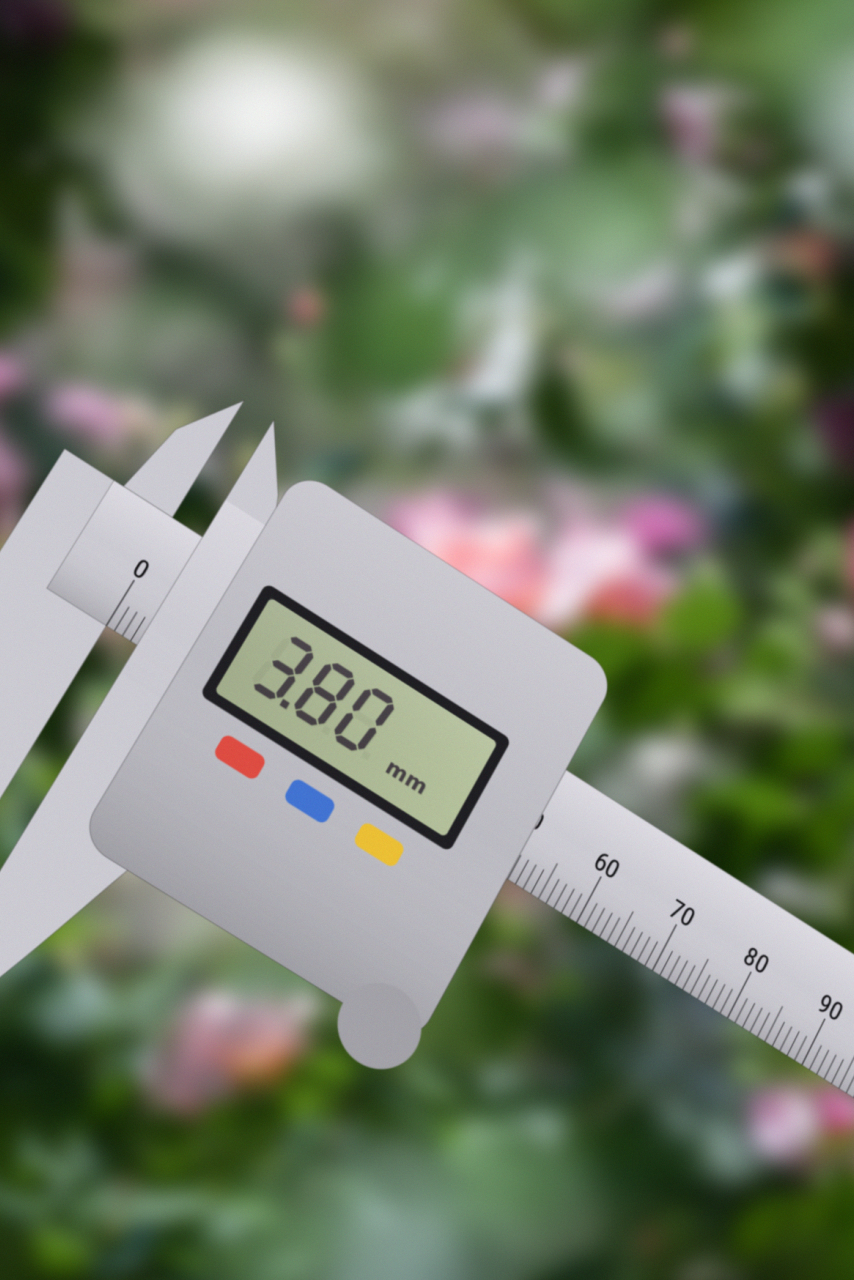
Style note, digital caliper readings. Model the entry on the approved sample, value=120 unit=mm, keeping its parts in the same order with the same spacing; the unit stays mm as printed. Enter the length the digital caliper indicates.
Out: value=3.80 unit=mm
